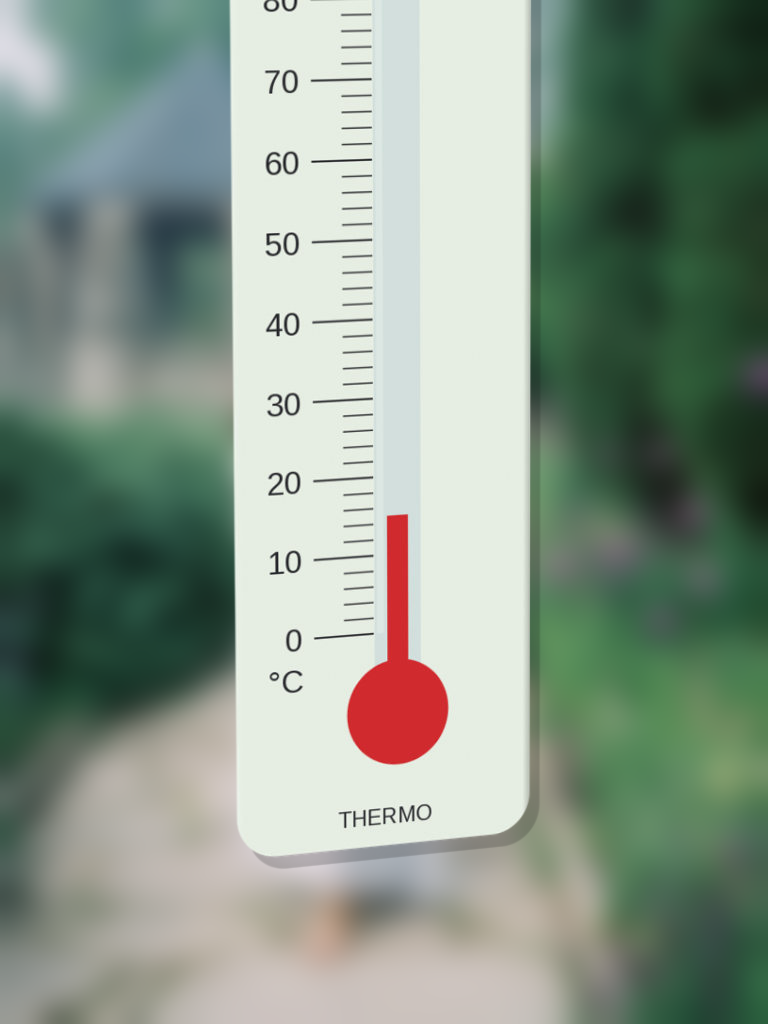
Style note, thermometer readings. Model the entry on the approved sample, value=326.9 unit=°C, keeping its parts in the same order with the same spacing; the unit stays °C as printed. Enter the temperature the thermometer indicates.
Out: value=15 unit=°C
